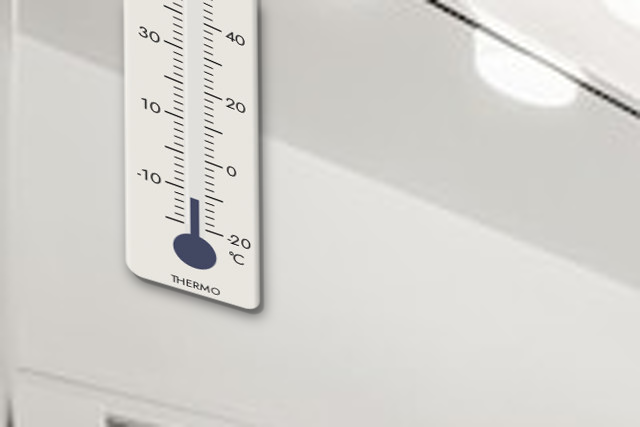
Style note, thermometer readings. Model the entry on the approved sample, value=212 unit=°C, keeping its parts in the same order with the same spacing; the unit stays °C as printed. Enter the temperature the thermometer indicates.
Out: value=-12 unit=°C
